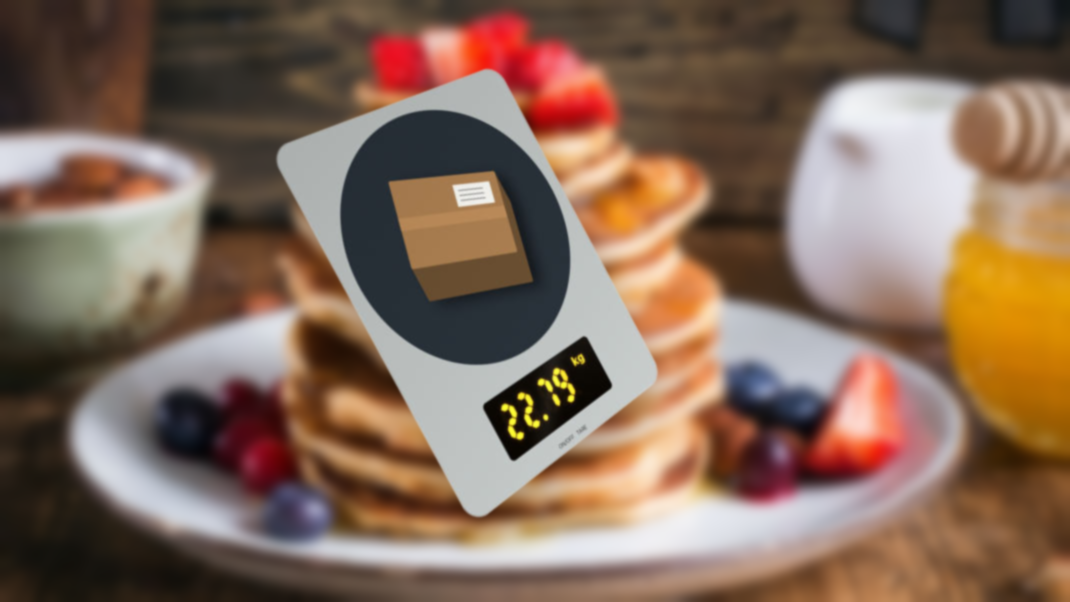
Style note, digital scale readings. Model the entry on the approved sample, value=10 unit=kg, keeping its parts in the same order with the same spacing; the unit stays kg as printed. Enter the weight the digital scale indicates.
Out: value=22.79 unit=kg
